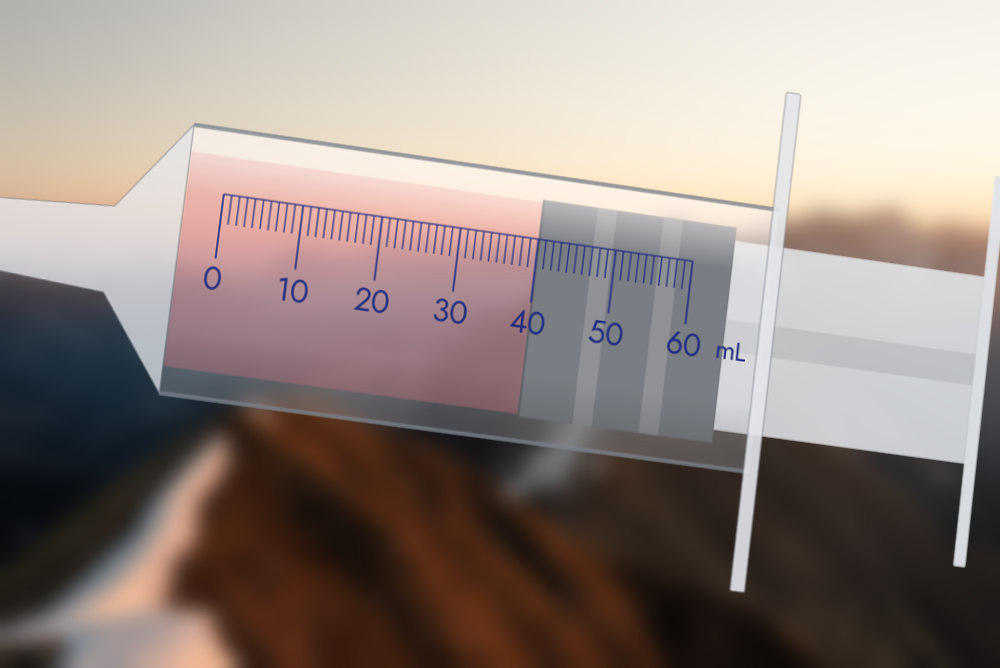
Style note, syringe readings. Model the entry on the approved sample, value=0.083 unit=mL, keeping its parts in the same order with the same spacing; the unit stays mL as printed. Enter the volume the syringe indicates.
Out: value=40 unit=mL
